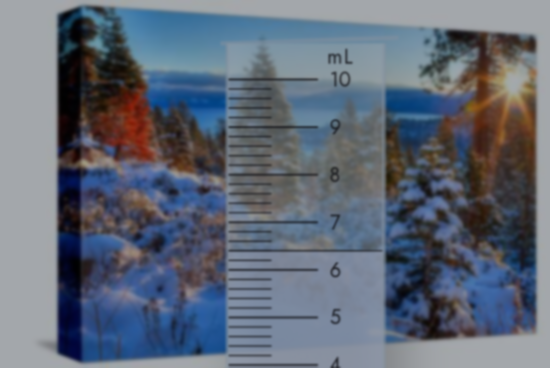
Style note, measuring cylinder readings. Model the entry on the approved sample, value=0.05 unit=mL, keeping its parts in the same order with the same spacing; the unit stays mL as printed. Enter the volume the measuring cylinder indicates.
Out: value=6.4 unit=mL
